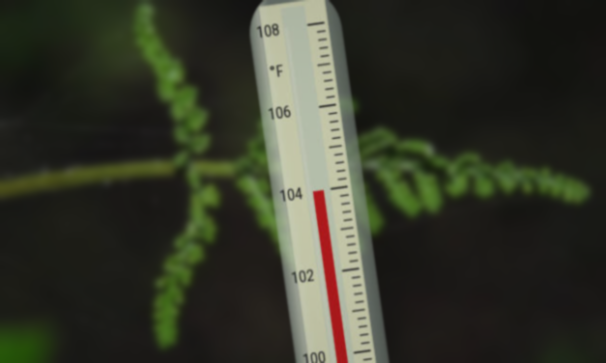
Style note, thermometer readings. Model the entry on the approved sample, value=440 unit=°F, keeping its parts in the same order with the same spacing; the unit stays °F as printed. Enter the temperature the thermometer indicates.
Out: value=104 unit=°F
